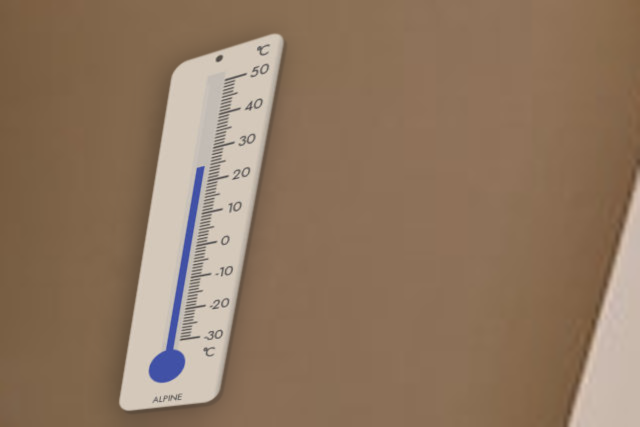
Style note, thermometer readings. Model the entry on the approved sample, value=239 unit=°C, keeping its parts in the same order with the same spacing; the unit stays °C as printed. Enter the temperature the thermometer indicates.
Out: value=25 unit=°C
